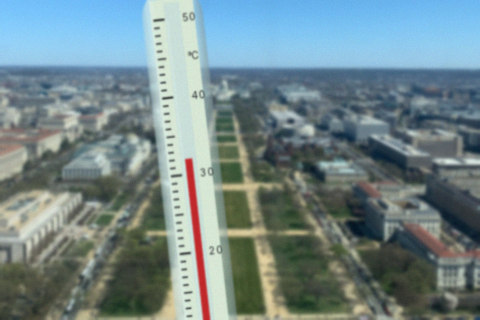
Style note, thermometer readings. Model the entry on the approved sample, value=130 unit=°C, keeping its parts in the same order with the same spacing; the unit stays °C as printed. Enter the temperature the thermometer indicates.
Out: value=32 unit=°C
